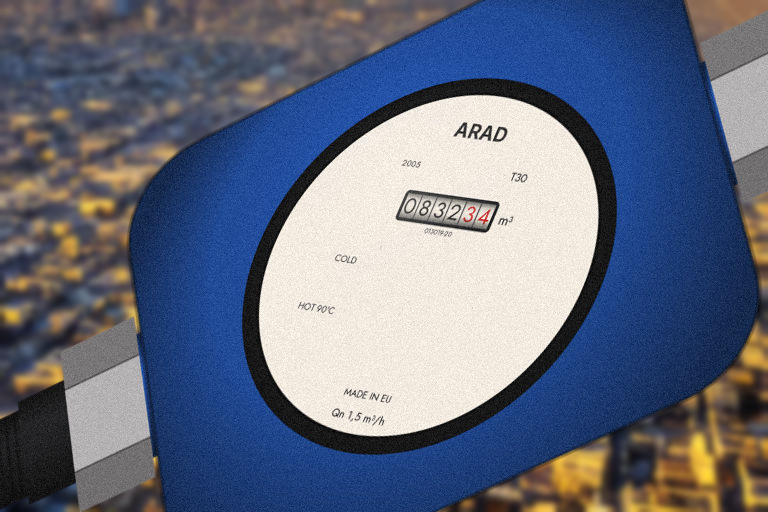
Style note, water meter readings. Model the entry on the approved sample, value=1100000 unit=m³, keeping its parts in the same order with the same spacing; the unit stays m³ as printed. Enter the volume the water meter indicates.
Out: value=832.34 unit=m³
